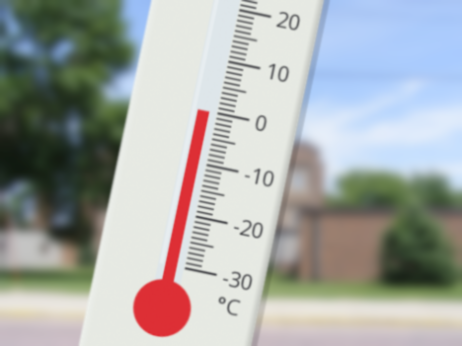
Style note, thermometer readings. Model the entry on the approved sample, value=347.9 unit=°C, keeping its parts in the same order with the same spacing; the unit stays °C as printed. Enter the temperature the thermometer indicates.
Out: value=0 unit=°C
